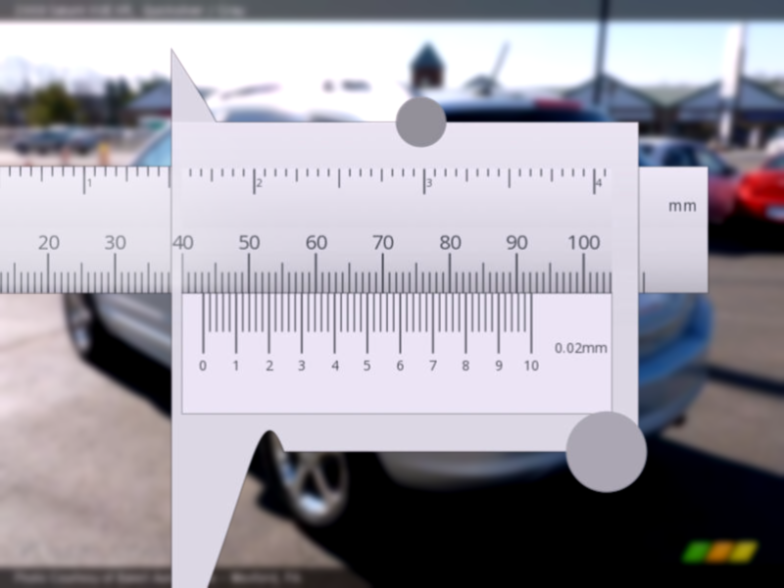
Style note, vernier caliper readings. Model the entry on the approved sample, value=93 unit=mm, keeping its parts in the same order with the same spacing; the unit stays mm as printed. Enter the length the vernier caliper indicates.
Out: value=43.2 unit=mm
